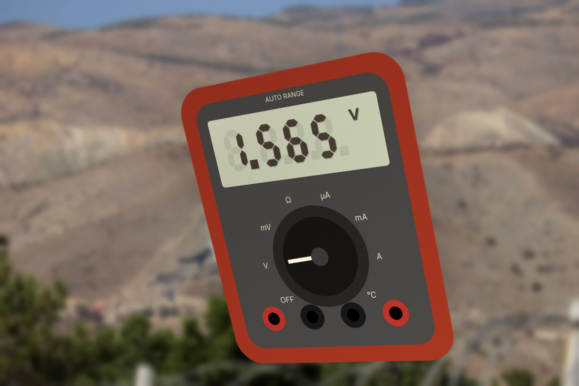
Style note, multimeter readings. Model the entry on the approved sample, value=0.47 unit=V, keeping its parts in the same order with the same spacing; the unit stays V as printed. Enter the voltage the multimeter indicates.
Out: value=1.565 unit=V
